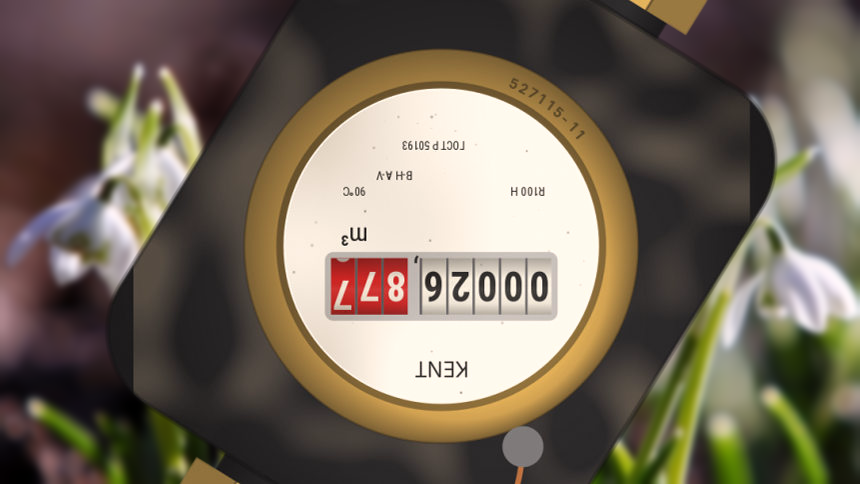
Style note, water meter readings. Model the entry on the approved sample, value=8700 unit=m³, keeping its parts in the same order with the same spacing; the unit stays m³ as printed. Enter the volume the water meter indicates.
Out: value=26.877 unit=m³
